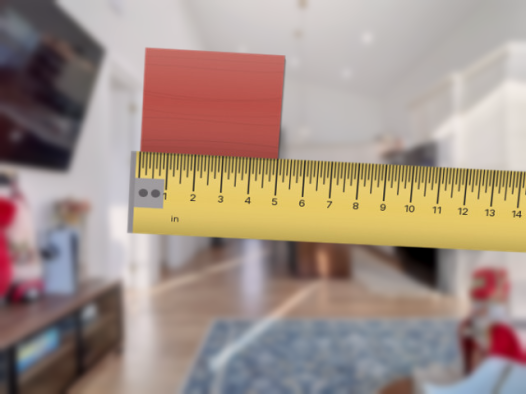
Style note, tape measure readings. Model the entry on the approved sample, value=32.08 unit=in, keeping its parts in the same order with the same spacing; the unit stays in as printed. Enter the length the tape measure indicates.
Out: value=5 unit=in
